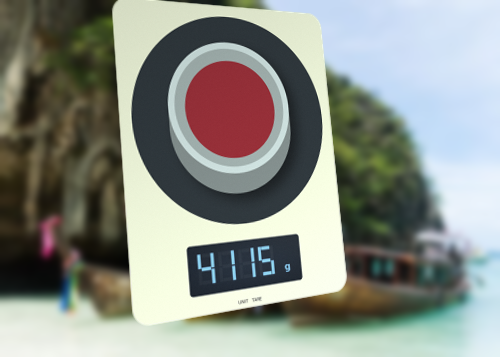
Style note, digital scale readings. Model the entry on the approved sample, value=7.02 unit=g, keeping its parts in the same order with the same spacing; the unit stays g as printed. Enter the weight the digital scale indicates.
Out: value=4115 unit=g
